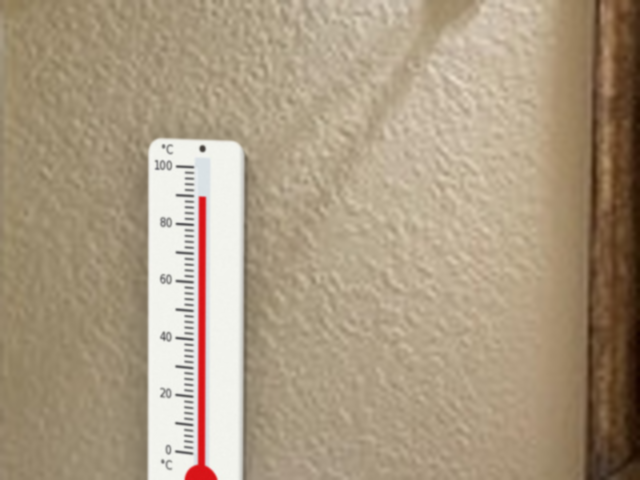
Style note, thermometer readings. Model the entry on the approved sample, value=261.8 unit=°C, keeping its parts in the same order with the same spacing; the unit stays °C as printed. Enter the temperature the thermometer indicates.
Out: value=90 unit=°C
